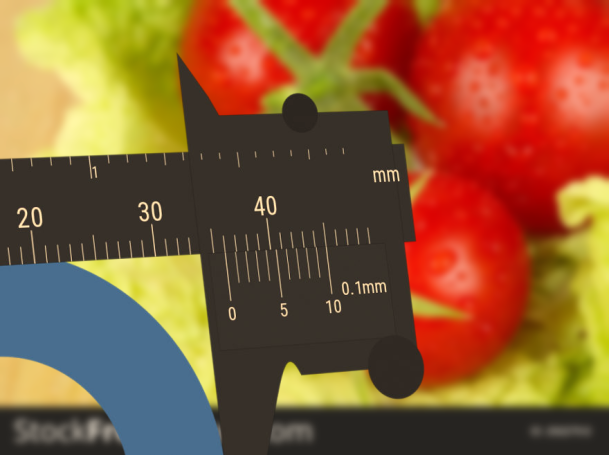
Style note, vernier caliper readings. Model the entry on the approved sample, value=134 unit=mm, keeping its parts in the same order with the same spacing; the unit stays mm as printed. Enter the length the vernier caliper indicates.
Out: value=36.0 unit=mm
